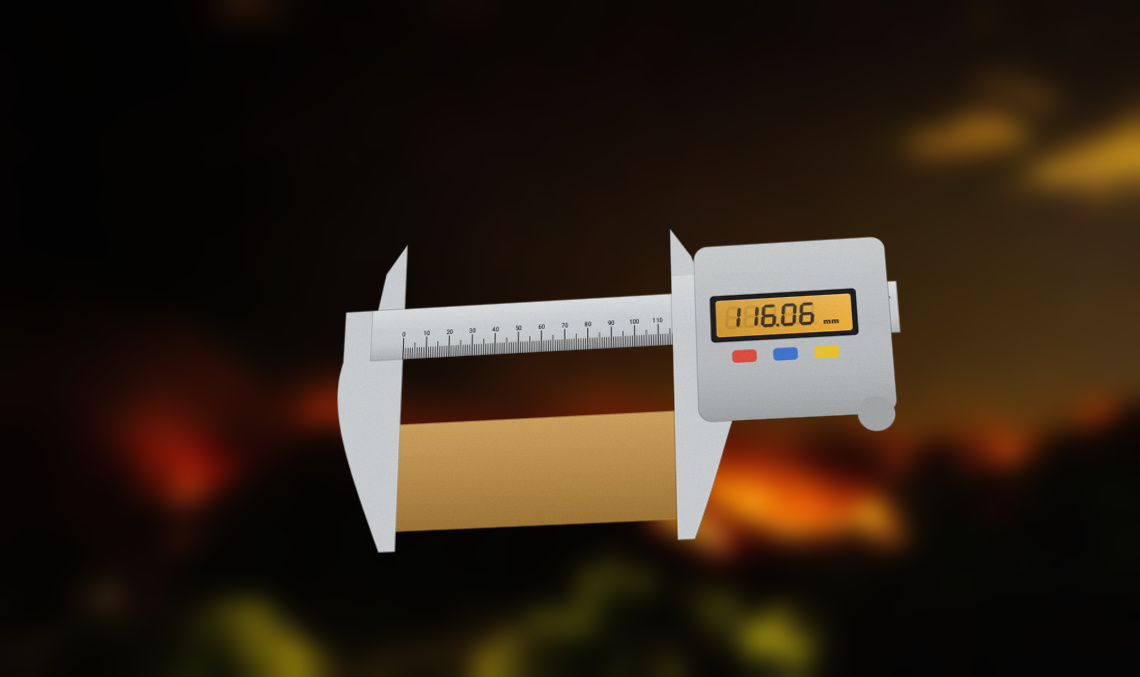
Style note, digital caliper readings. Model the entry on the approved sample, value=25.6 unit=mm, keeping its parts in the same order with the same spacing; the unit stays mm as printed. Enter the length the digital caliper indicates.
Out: value=116.06 unit=mm
